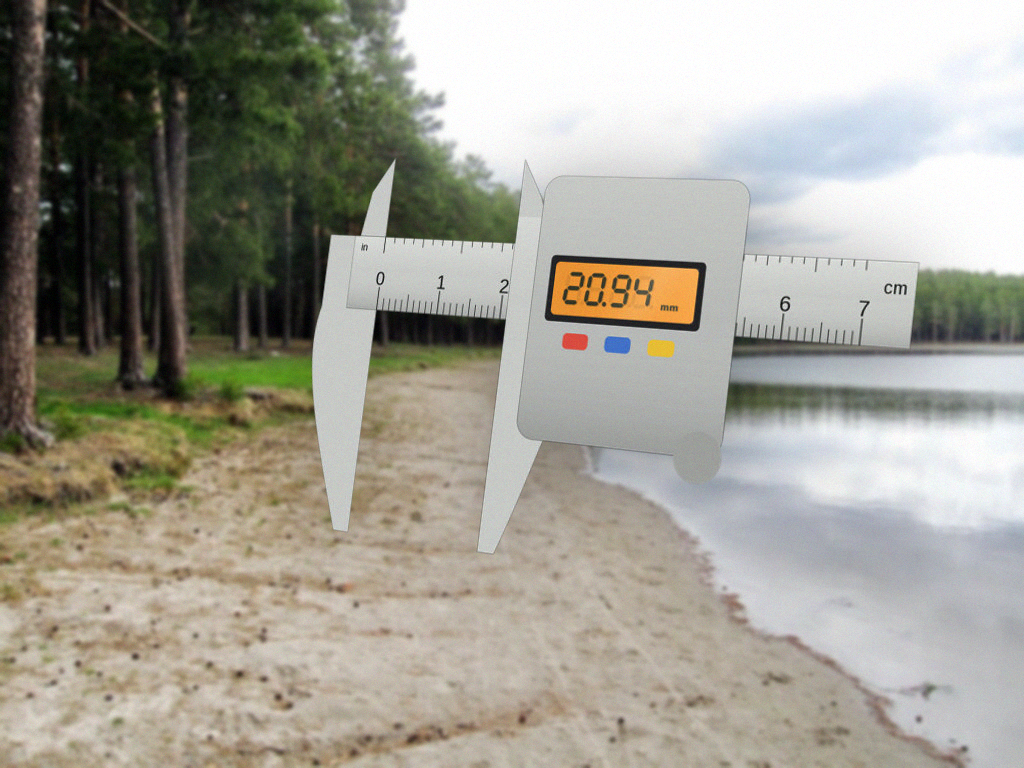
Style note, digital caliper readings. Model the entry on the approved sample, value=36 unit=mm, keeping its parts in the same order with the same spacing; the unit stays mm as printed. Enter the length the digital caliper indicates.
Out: value=20.94 unit=mm
